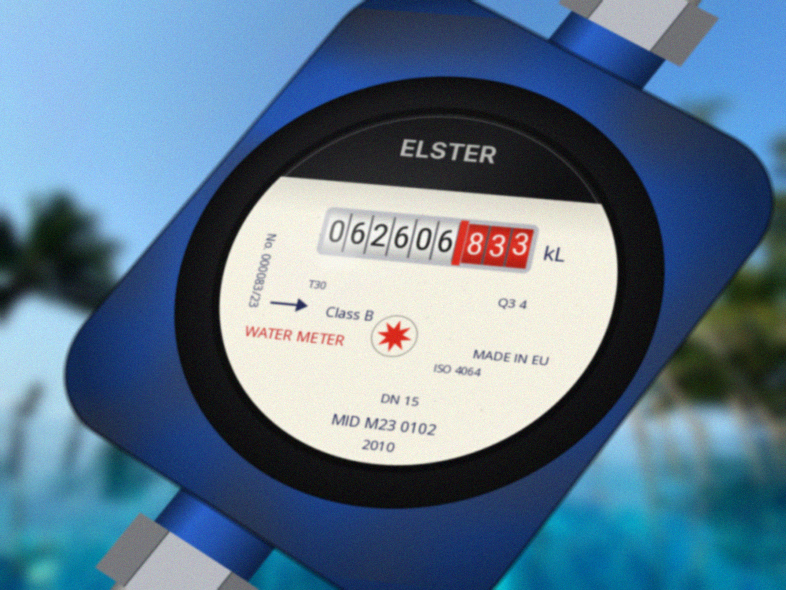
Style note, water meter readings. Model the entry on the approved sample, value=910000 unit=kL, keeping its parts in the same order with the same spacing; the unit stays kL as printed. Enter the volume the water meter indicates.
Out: value=62606.833 unit=kL
